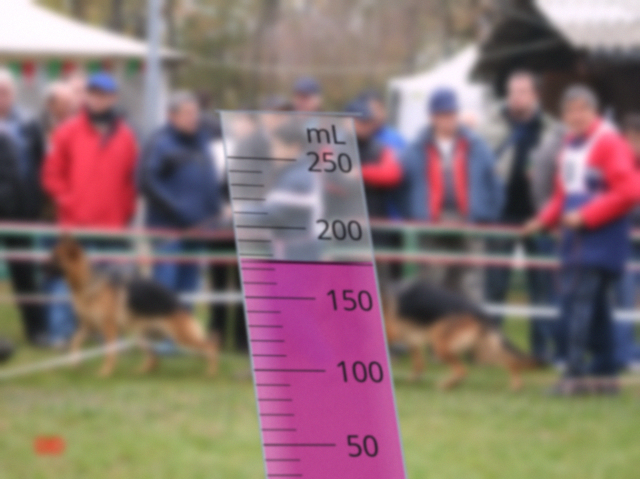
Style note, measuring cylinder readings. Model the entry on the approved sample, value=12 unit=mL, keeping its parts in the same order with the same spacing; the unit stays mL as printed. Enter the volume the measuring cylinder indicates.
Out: value=175 unit=mL
